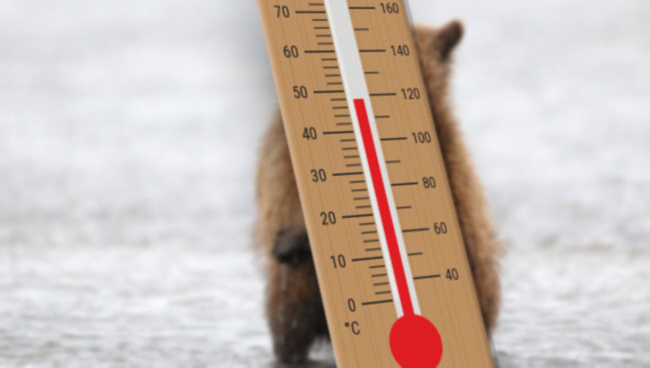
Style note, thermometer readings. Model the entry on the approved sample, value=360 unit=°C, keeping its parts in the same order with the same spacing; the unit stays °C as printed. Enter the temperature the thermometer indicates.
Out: value=48 unit=°C
